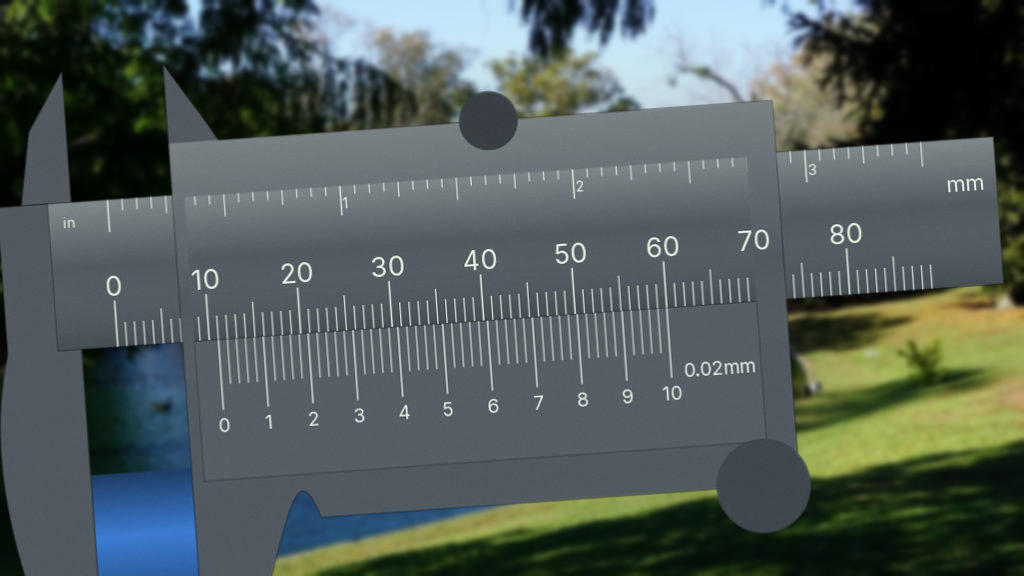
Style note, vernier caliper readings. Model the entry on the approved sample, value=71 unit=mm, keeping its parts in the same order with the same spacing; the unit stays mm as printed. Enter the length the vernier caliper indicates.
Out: value=11.0 unit=mm
